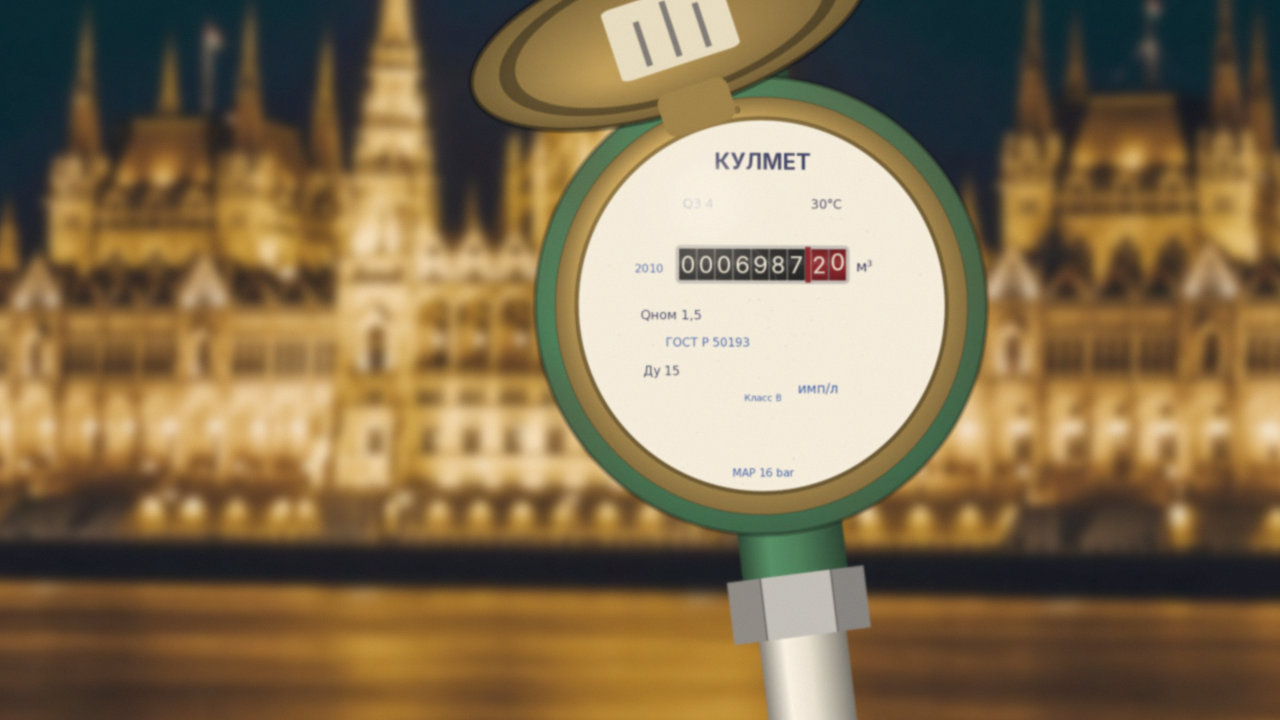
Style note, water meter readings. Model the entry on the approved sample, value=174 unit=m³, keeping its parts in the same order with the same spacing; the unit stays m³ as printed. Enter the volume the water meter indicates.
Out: value=6987.20 unit=m³
